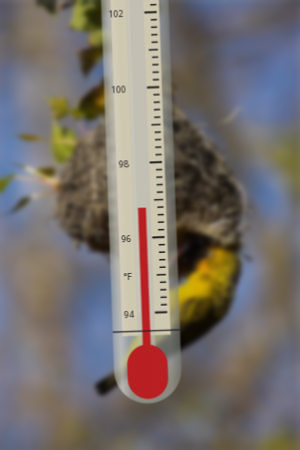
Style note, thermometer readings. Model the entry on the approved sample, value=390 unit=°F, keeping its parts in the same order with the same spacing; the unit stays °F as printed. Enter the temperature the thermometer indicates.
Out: value=96.8 unit=°F
